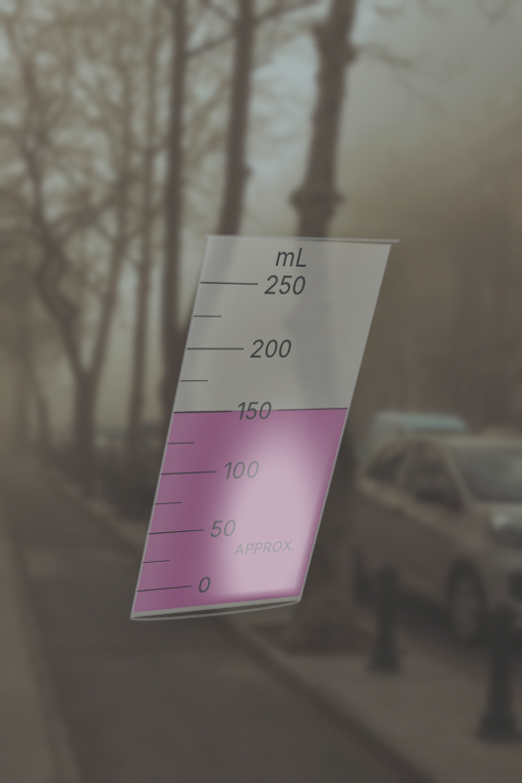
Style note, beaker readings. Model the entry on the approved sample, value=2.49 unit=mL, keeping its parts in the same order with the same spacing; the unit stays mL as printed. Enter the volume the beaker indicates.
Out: value=150 unit=mL
